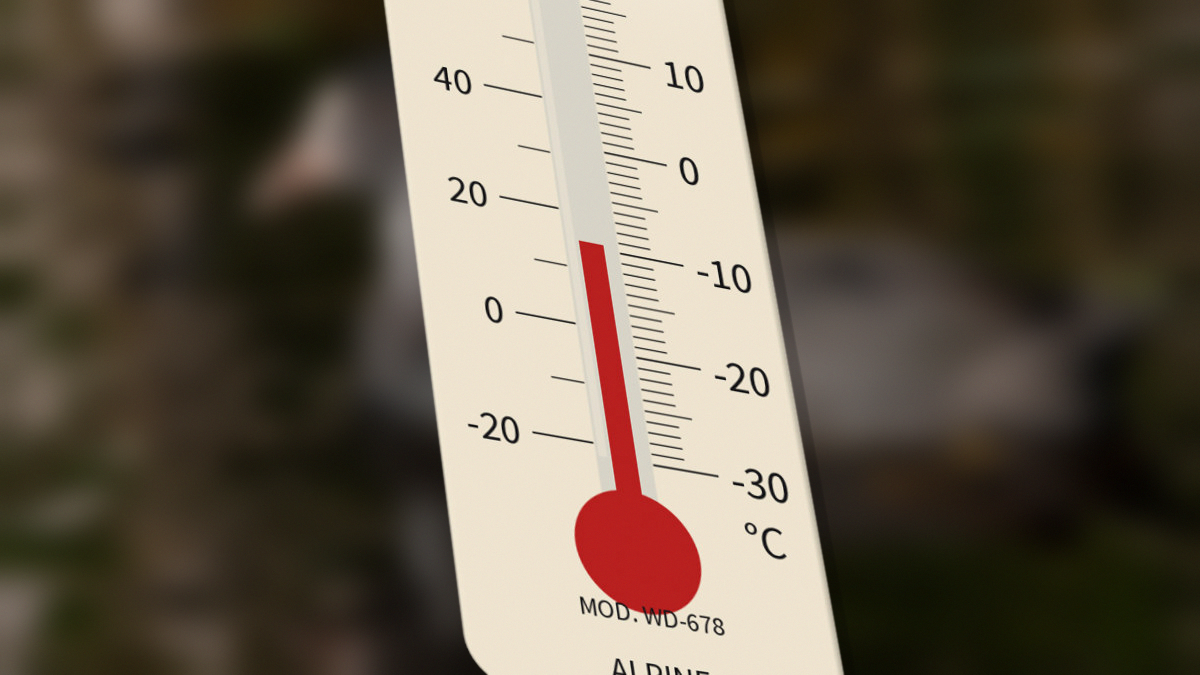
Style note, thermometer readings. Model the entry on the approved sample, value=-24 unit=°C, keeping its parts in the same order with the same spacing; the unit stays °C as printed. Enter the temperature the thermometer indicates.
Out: value=-9.5 unit=°C
